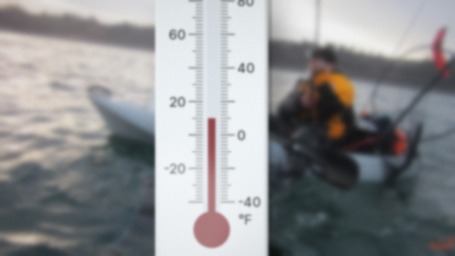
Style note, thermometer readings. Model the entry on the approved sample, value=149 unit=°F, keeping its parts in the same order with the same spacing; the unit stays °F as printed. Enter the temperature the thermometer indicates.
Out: value=10 unit=°F
